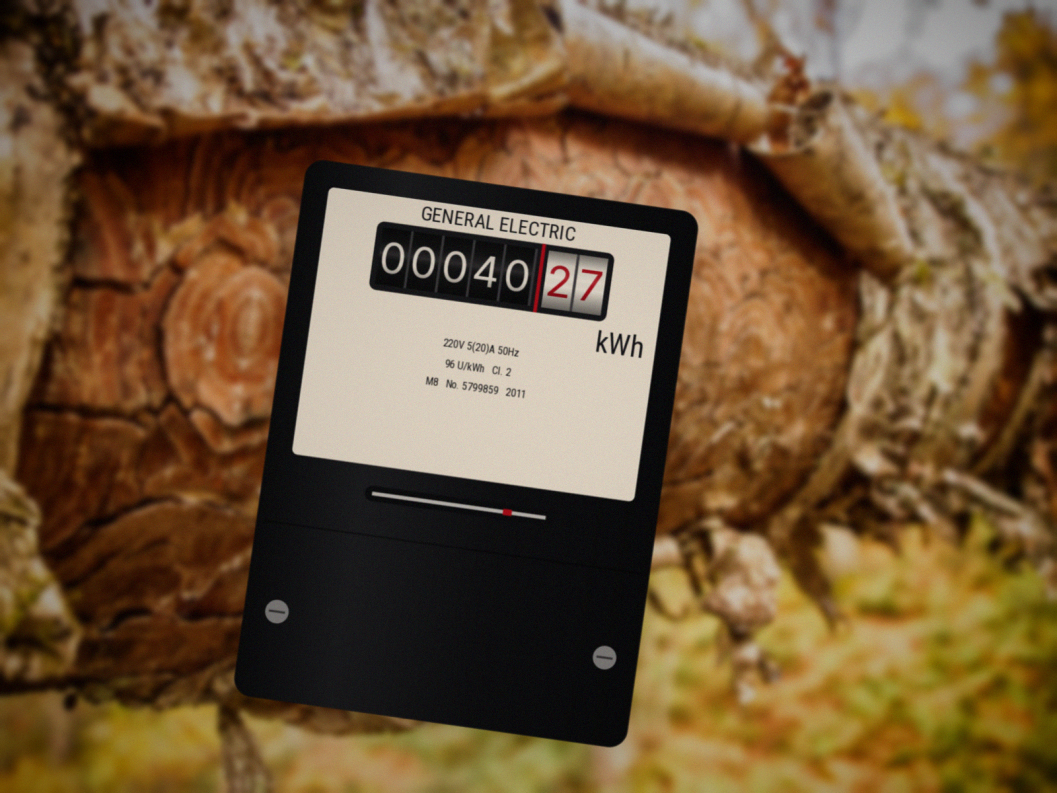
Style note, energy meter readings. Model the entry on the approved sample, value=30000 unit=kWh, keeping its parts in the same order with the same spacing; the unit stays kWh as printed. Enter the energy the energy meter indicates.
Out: value=40.27 unit=kWh
